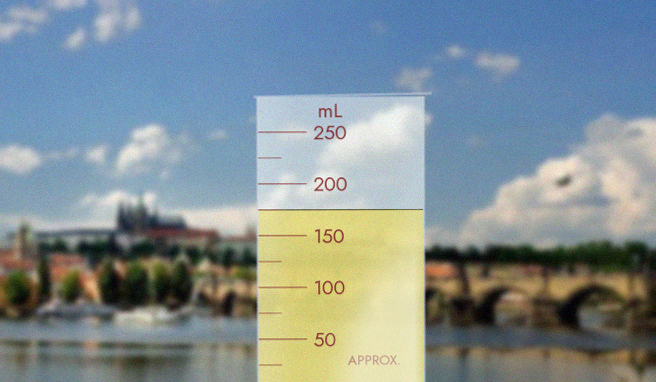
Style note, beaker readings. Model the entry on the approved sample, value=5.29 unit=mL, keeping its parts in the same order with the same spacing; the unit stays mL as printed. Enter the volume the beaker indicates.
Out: value=175 unit=mL
